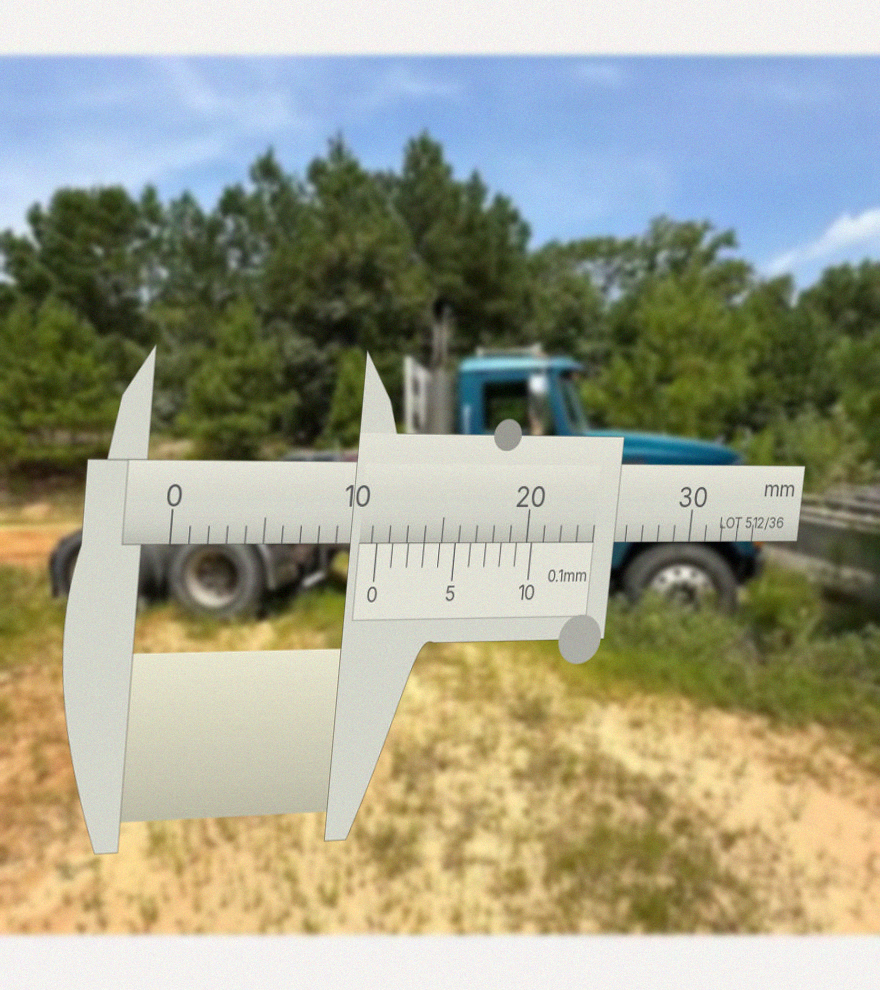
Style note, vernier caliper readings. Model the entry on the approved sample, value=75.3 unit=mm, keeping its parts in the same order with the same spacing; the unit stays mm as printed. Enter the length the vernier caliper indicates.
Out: value=11.3 unit=mm
